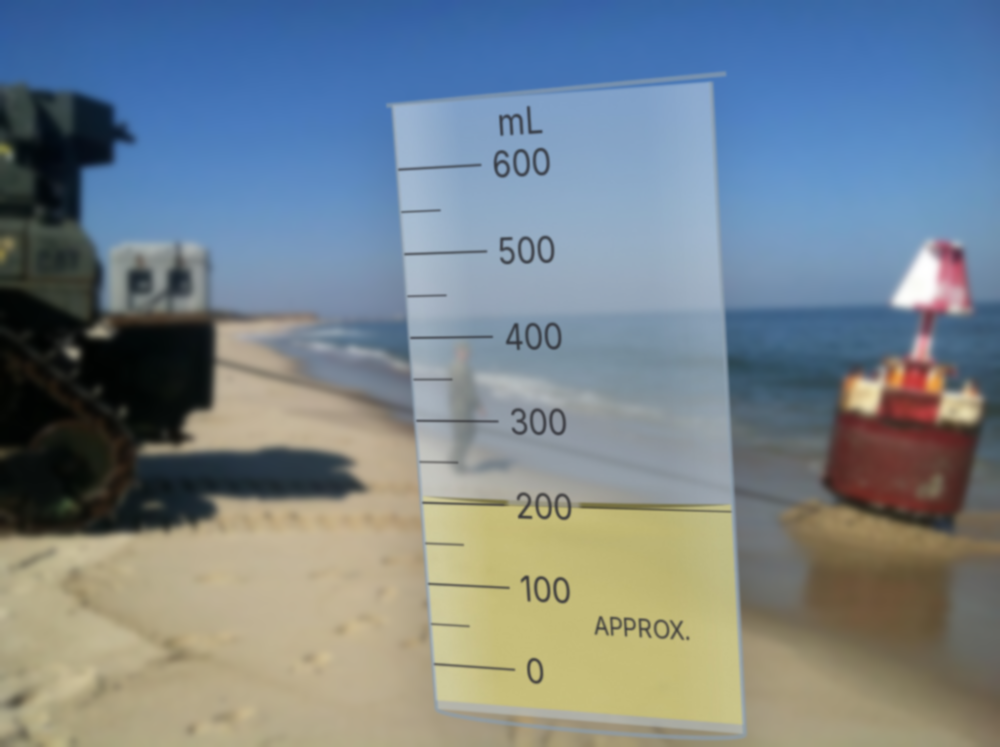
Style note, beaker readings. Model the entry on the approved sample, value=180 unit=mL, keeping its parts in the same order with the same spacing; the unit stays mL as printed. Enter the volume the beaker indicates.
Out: value=200 unit=mL
